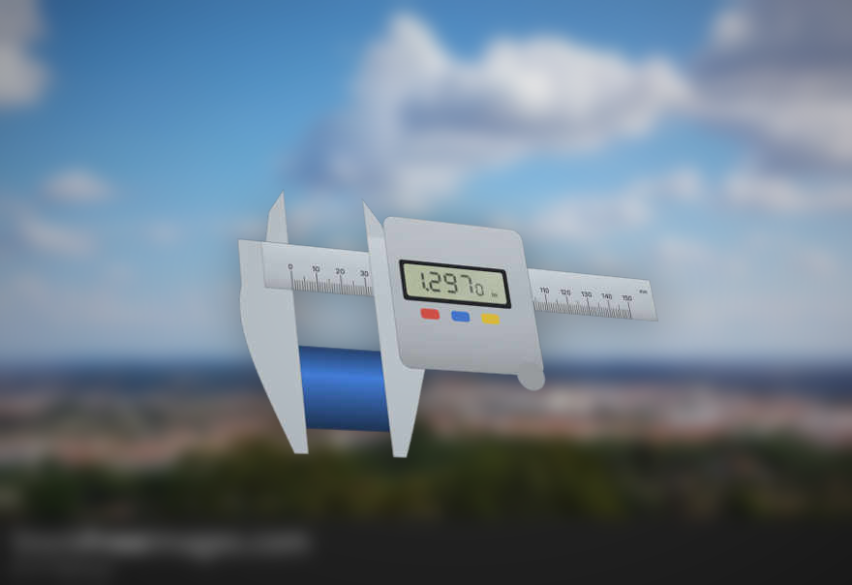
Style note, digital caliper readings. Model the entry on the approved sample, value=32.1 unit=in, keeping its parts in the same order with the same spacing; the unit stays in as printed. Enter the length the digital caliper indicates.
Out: value=1.2970 unit=in
